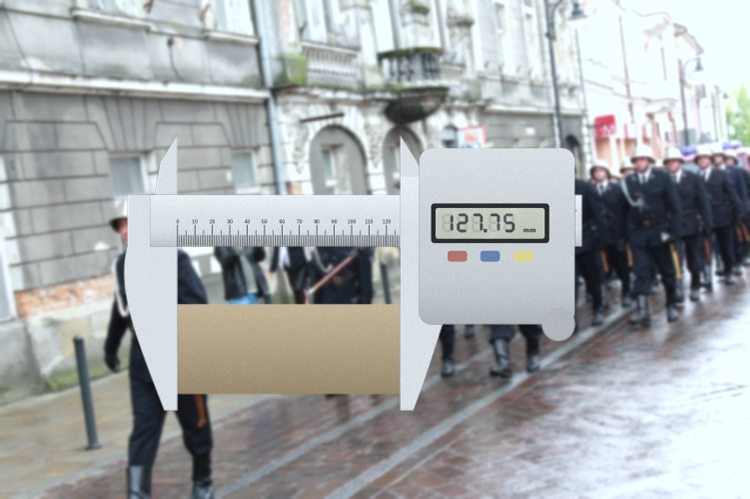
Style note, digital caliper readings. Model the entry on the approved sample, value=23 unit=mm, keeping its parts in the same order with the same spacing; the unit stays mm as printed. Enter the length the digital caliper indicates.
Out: value=127.75 unit=mm
